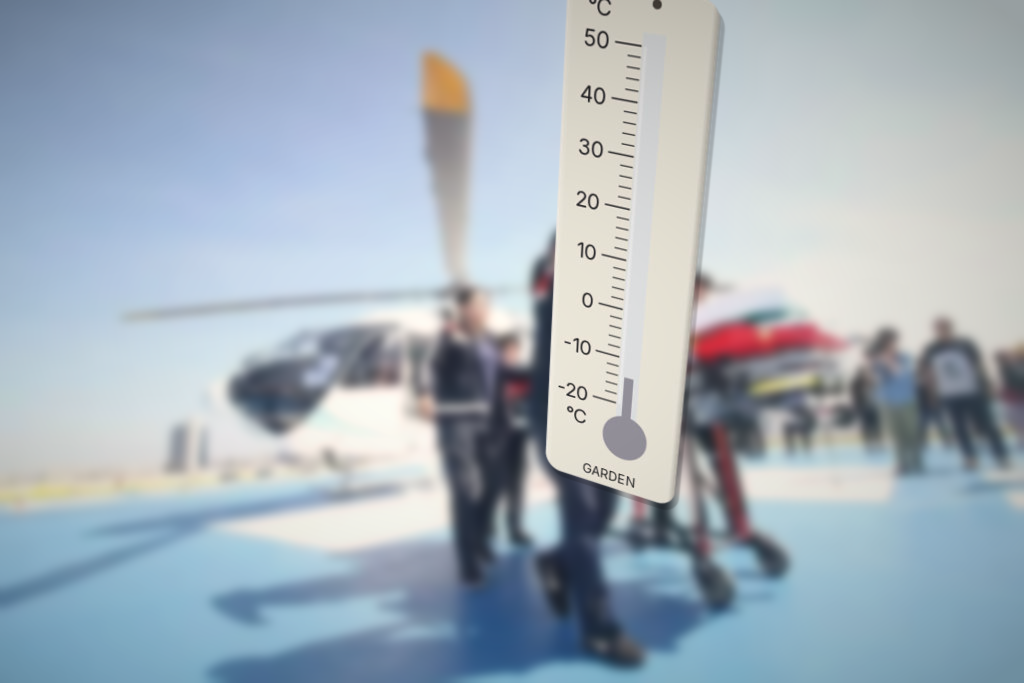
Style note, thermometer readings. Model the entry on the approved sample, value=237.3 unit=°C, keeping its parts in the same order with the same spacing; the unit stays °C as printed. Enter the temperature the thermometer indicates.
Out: value=-14 unit=°C
